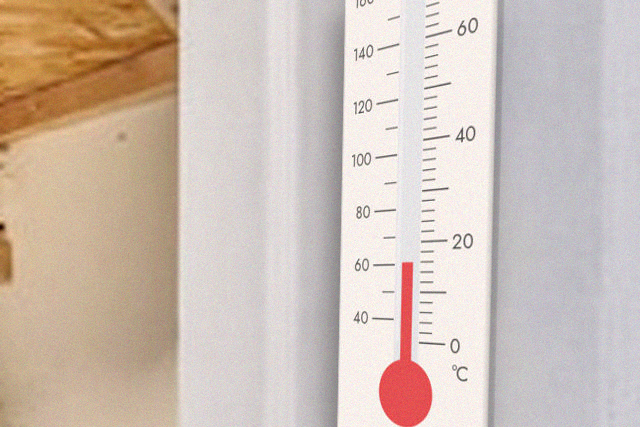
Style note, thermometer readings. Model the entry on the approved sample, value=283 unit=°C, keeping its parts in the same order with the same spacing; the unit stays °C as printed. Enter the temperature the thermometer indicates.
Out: value=16 unit=°C
